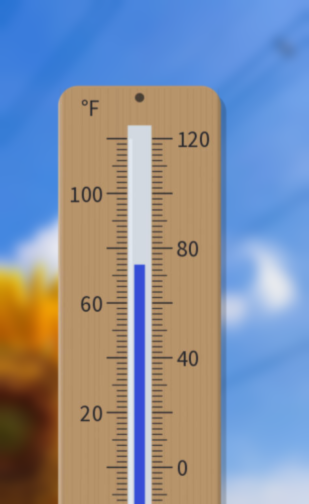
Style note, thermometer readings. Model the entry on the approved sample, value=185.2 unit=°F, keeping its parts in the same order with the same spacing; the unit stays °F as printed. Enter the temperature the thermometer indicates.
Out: value=74 unit=°F
